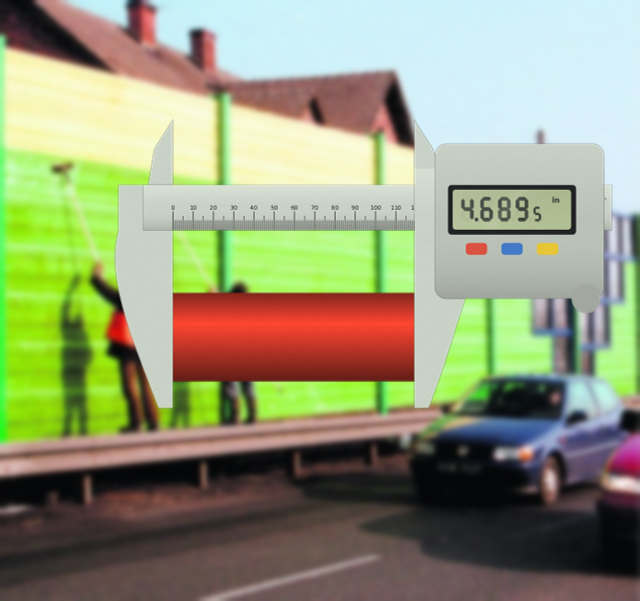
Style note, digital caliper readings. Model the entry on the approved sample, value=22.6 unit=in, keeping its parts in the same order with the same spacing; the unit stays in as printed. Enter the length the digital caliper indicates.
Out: value=4.6895 unit=in
